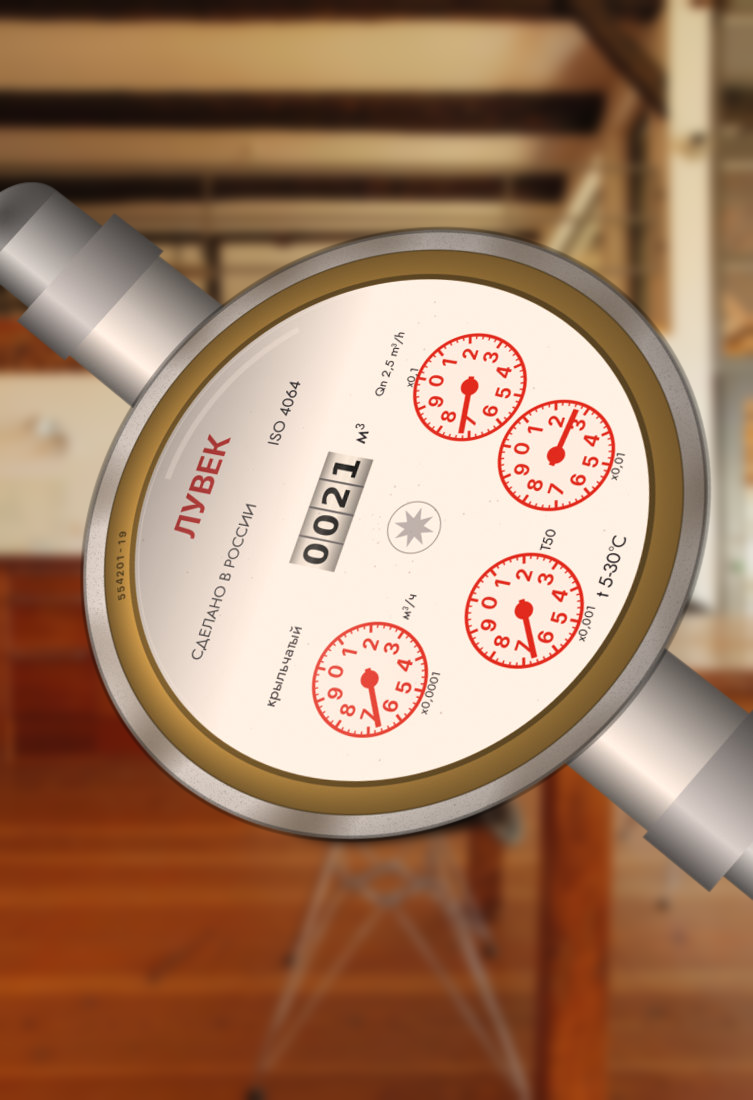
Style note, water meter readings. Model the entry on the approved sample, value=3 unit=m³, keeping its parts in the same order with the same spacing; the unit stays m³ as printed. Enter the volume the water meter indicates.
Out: value=21.7266 unit=m³
